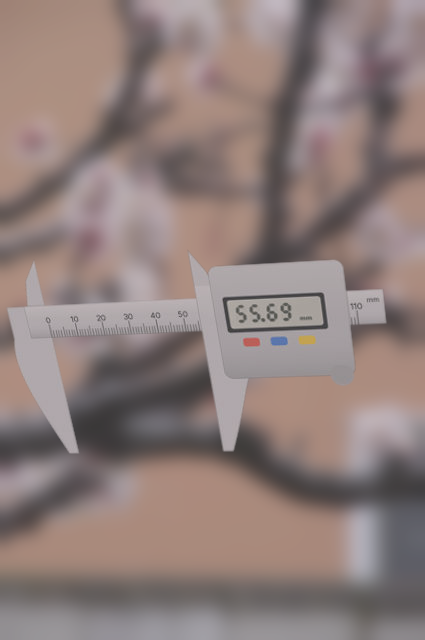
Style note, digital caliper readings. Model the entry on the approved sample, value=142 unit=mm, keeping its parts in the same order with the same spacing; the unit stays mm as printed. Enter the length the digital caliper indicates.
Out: value=55.69 unit=mm
